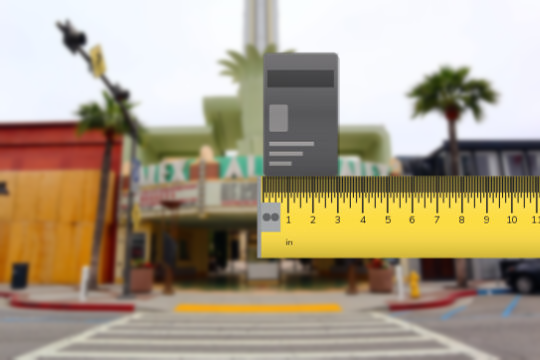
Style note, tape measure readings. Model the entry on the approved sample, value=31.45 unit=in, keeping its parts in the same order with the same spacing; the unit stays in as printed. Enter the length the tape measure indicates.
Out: value=3 unit=in
